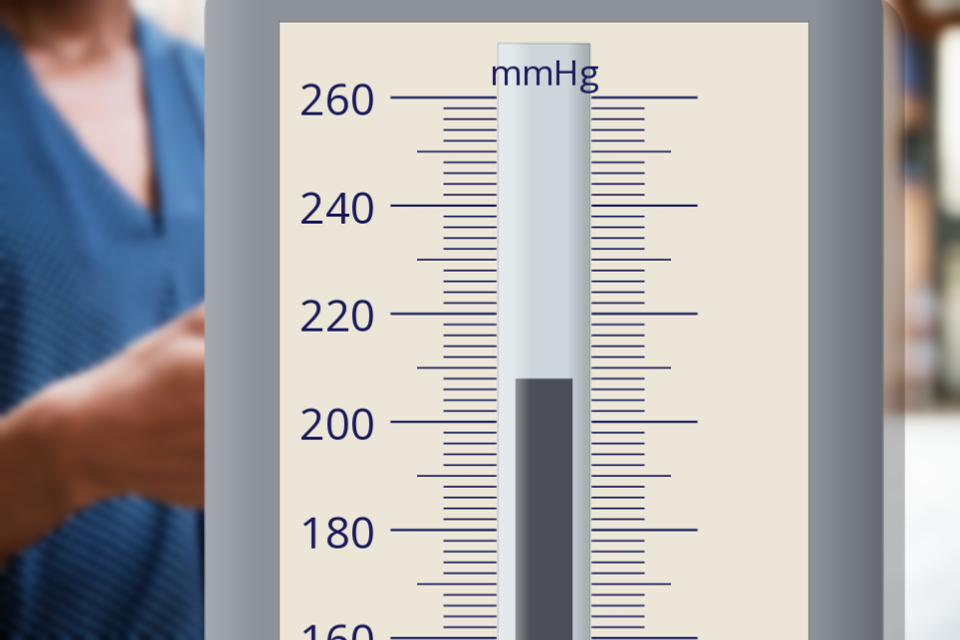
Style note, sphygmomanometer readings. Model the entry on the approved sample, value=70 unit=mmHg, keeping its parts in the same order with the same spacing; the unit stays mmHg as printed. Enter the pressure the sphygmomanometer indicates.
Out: value=208 unit=mmHg
